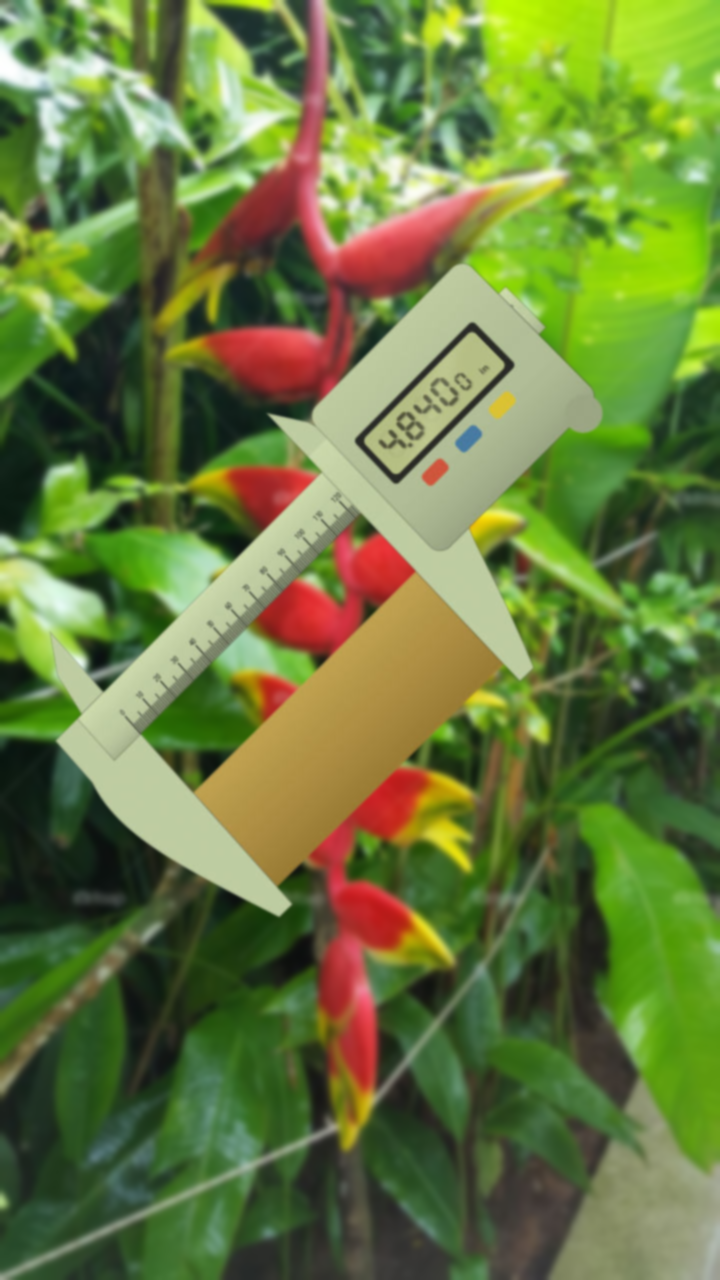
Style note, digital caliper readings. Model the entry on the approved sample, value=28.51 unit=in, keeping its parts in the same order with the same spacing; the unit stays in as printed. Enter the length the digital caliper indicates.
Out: value=4.8400 unit=in
